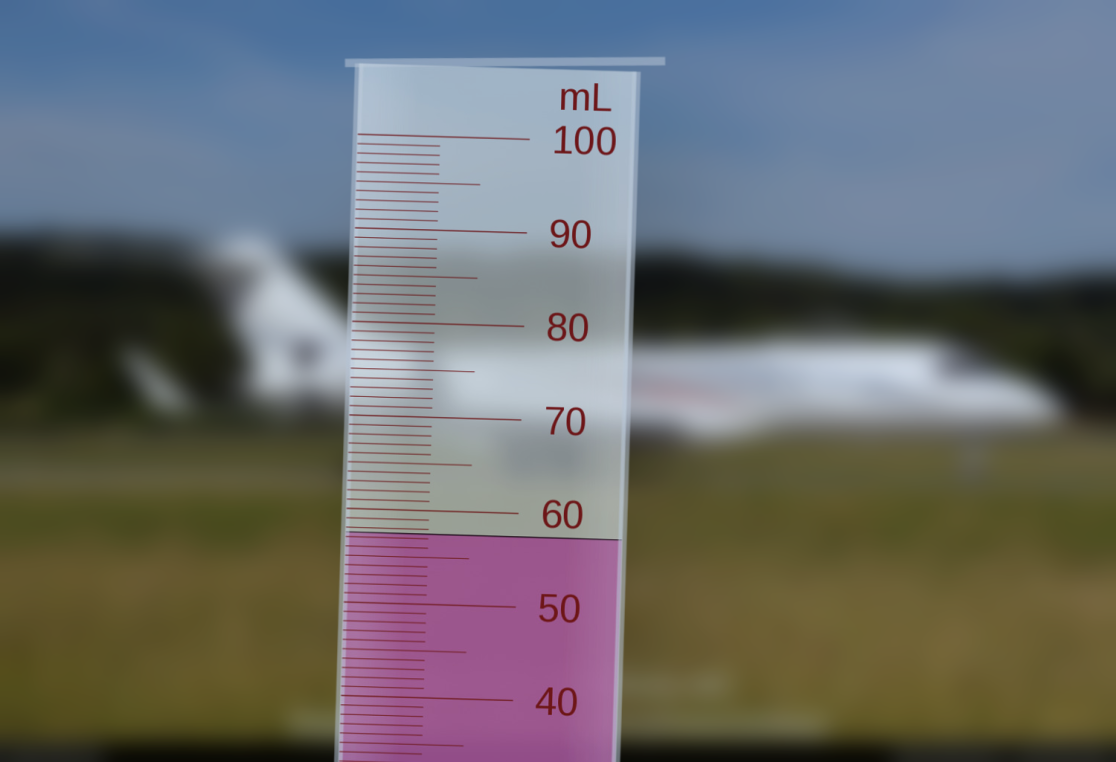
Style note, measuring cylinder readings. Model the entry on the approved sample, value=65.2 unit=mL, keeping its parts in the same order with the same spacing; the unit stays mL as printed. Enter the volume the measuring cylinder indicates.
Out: value=57.5 unit=mL
